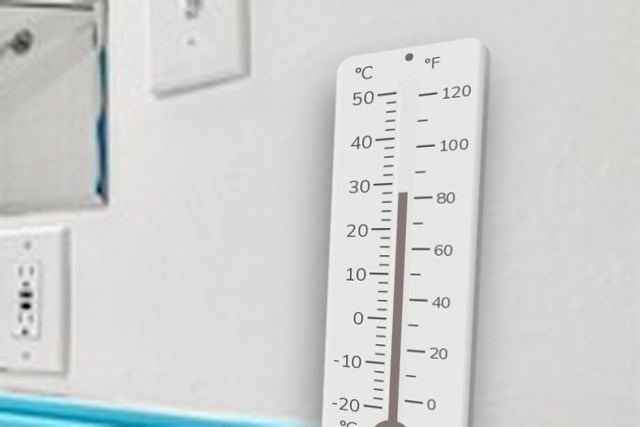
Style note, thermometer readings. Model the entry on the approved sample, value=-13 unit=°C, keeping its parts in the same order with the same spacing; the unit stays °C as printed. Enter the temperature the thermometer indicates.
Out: value=28 unit=°C
